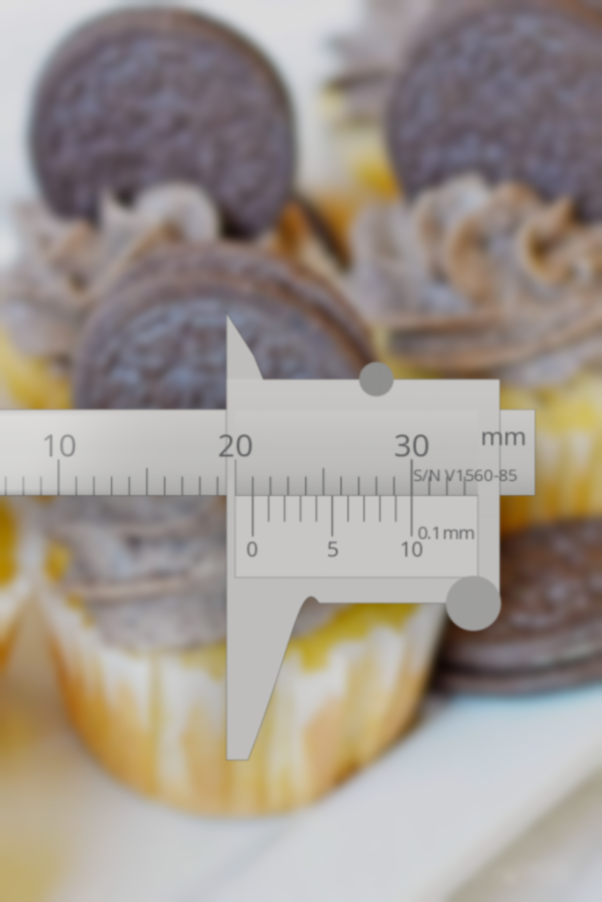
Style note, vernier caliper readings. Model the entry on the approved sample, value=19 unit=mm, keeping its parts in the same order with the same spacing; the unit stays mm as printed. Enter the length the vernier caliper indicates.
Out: value=21.0 unit=mm
